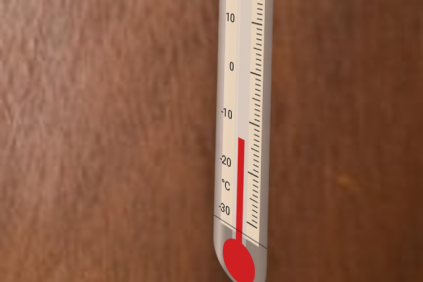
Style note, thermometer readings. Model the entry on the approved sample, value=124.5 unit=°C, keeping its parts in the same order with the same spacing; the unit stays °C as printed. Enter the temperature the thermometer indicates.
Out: value=-14 unit=°C
